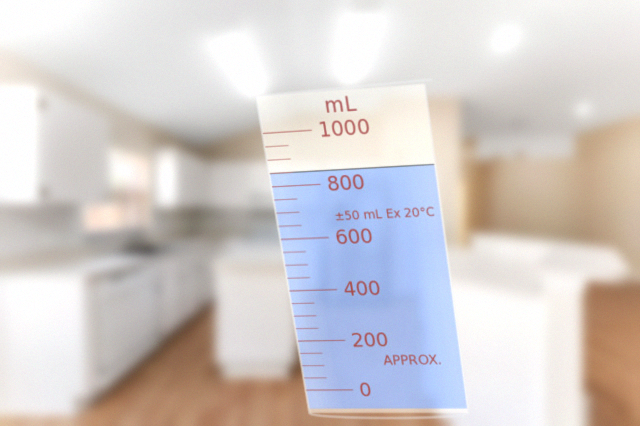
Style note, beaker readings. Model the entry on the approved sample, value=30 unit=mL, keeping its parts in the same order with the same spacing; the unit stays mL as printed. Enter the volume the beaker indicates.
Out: value=850 unit=mL
